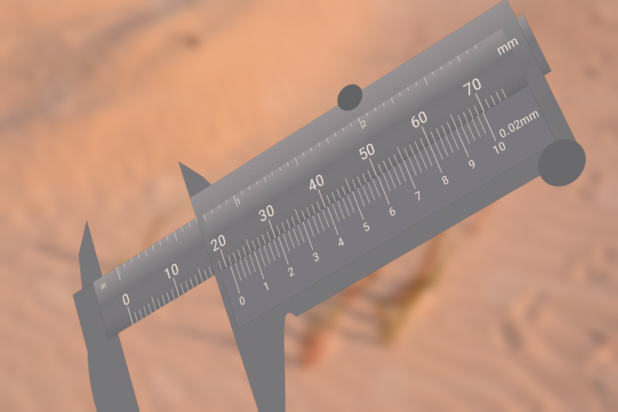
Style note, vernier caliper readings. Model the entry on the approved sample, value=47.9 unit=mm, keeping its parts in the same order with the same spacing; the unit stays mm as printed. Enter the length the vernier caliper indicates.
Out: value=20.8 unit=mm
